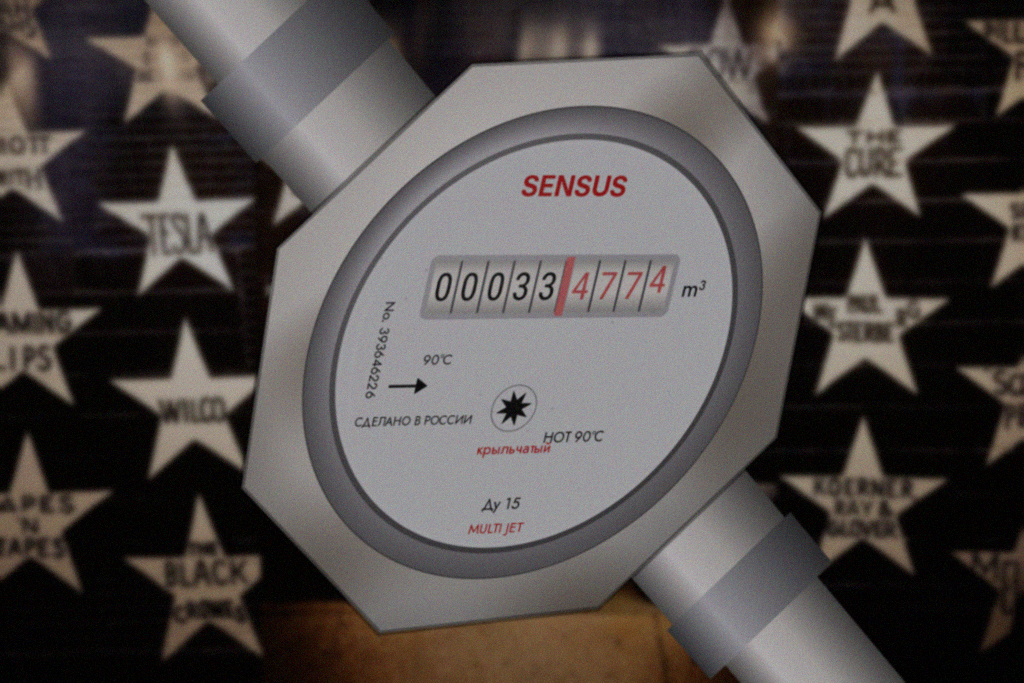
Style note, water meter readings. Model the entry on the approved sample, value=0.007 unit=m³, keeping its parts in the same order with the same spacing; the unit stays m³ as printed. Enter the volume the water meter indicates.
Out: value=33.4774 unit=m³
